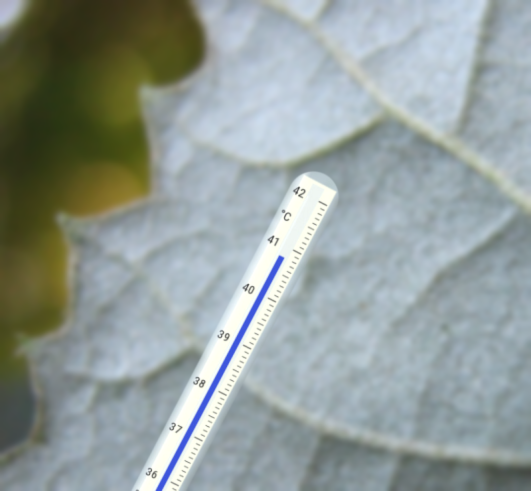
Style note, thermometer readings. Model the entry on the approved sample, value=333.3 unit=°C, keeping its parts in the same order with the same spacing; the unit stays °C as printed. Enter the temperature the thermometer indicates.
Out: value=40.8 unit=°C
